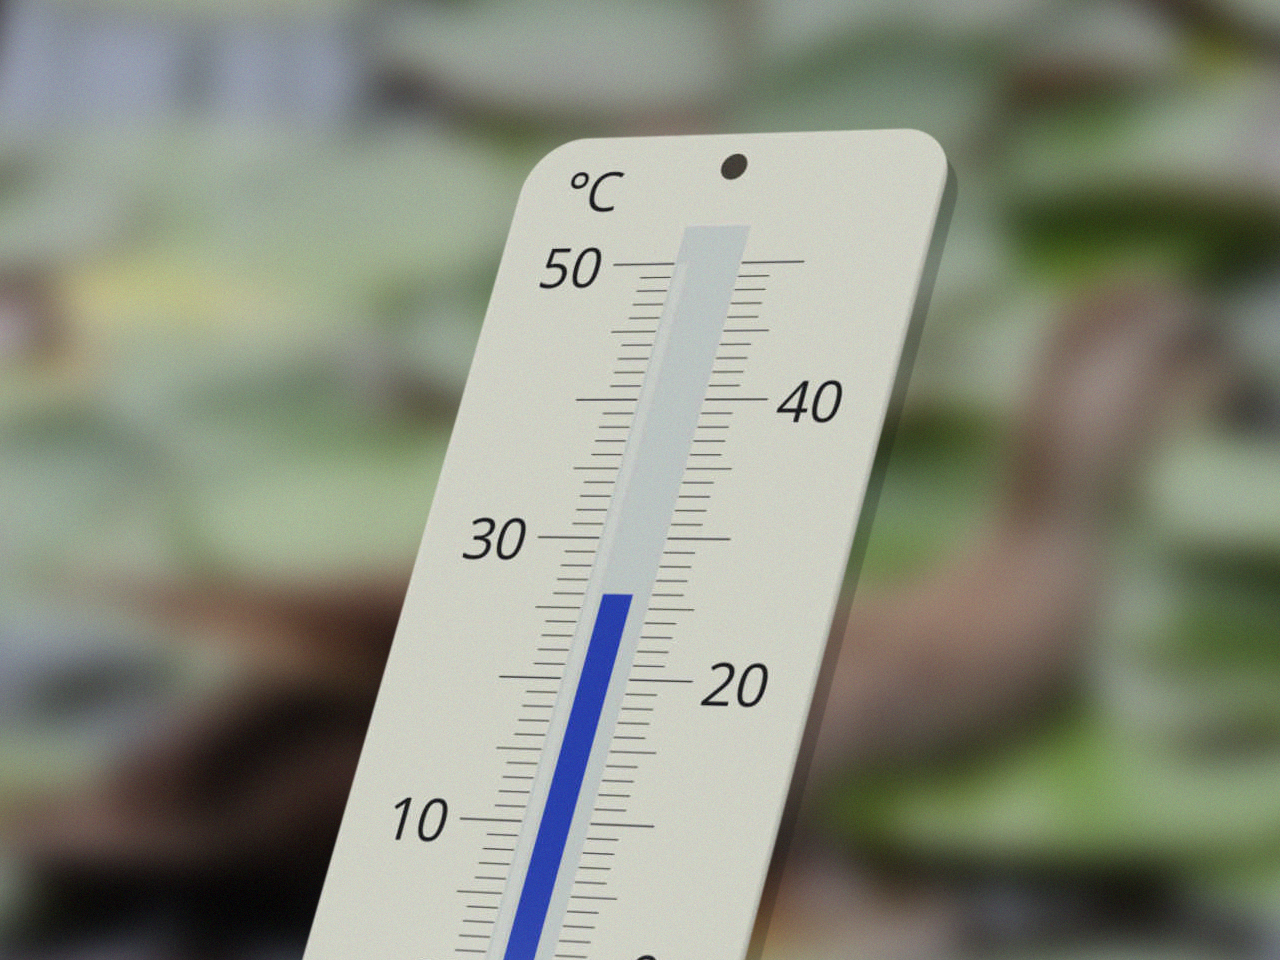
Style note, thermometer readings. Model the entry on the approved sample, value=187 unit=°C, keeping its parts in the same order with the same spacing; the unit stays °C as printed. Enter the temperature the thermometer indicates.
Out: value=26 unit=°C
